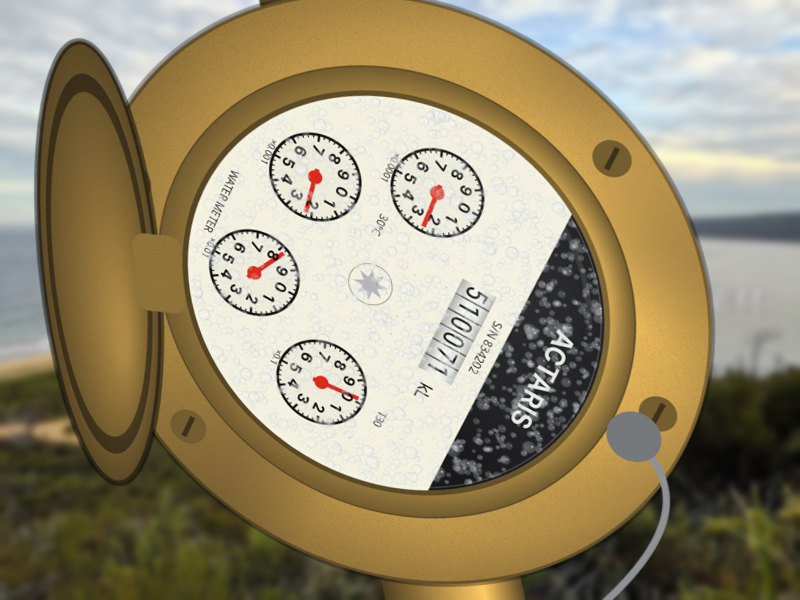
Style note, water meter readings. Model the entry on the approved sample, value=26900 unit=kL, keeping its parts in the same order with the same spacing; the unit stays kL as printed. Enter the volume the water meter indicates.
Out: value=510070.9822 unit=kL
